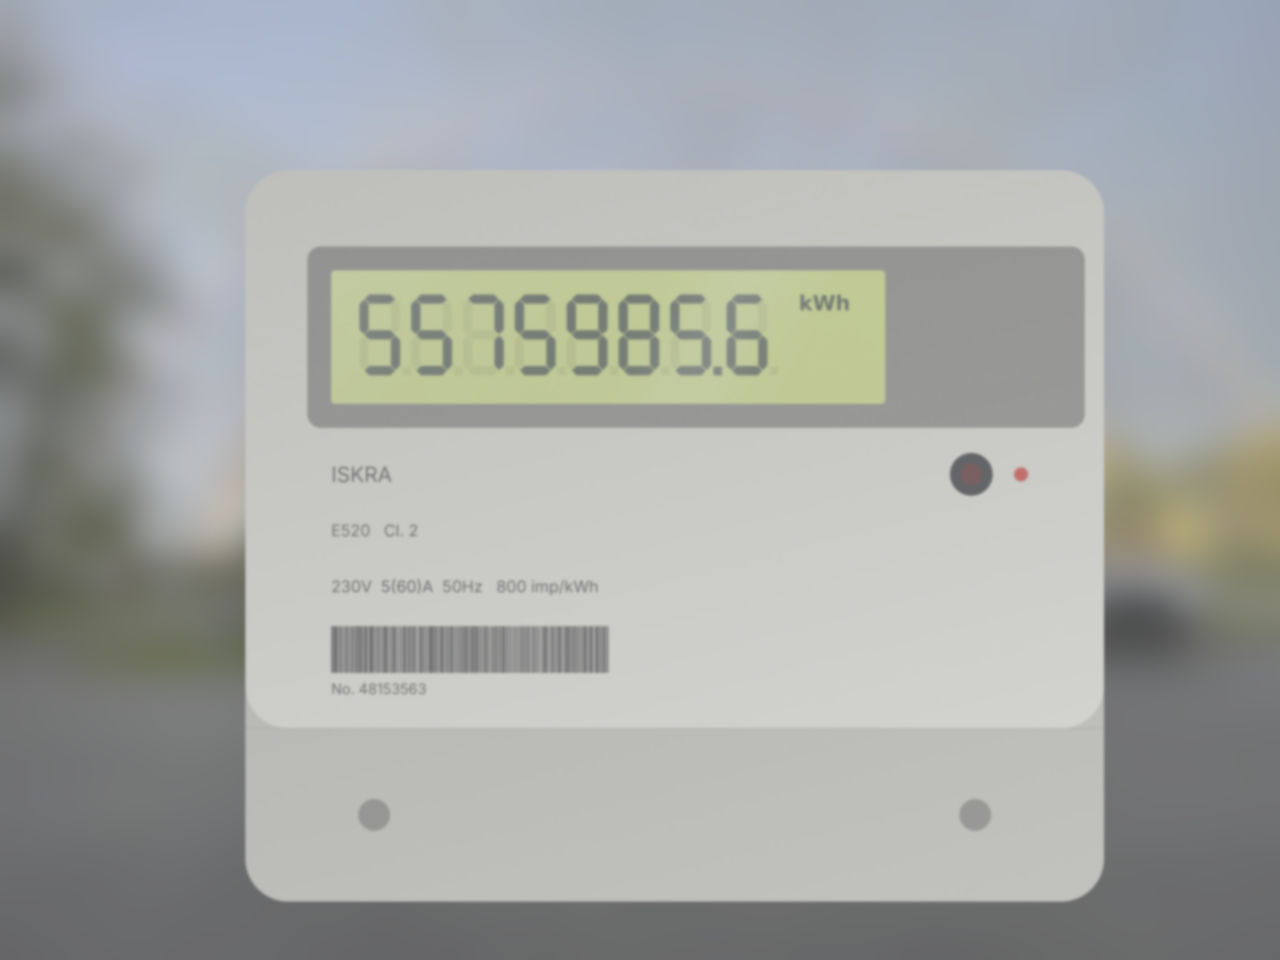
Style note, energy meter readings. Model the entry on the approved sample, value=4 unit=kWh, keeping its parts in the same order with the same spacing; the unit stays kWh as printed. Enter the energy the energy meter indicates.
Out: value=5575985.6 unit=kWh
